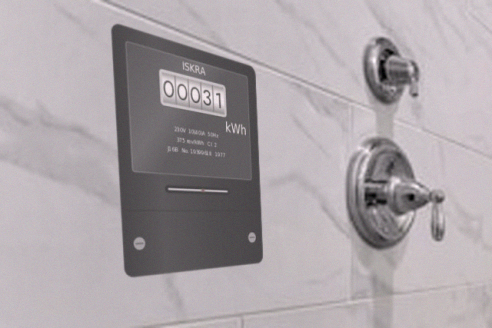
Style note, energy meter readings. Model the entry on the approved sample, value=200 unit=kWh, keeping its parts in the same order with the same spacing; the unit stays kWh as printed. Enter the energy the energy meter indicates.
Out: value=31 unit=kWh
